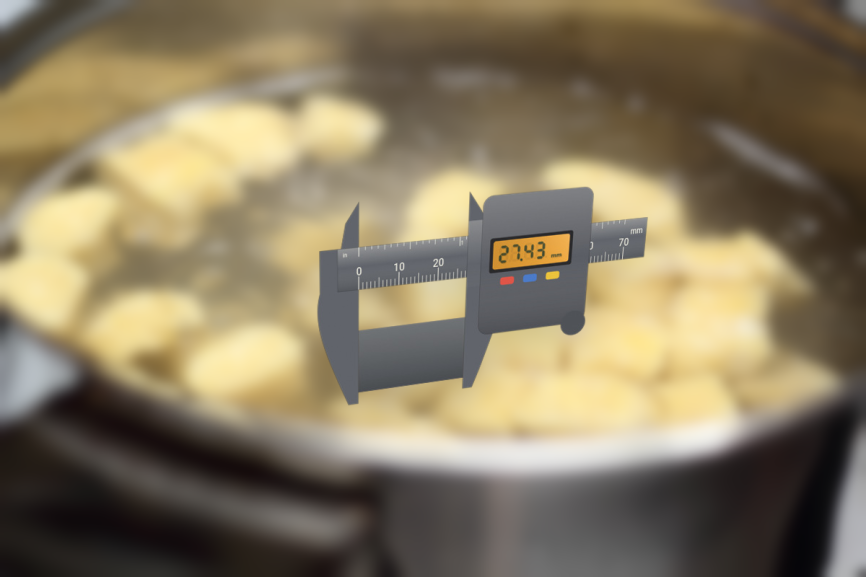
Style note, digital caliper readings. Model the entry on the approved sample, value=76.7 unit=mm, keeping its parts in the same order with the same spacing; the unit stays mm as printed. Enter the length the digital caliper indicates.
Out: value=27.43 unit=mm
